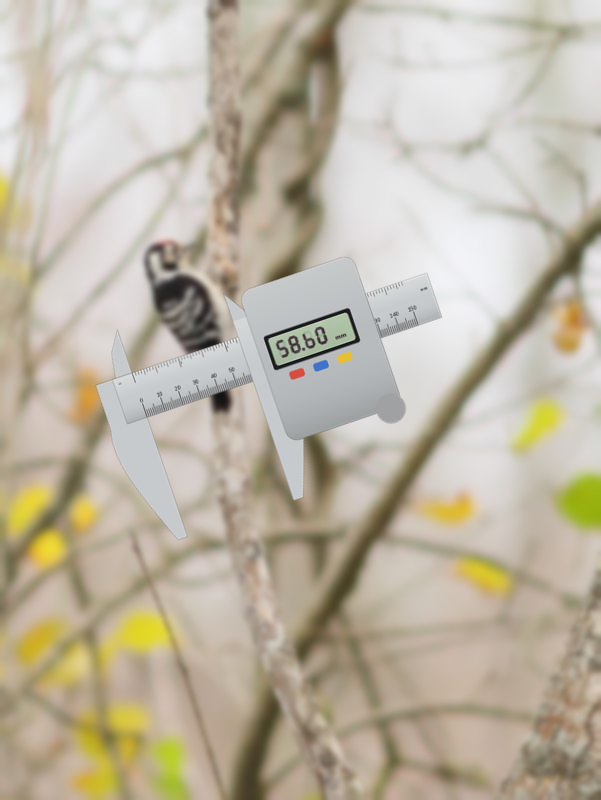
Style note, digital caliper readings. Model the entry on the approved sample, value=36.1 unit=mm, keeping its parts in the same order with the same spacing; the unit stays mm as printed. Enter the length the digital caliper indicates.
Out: value=58.60 unit=mm
